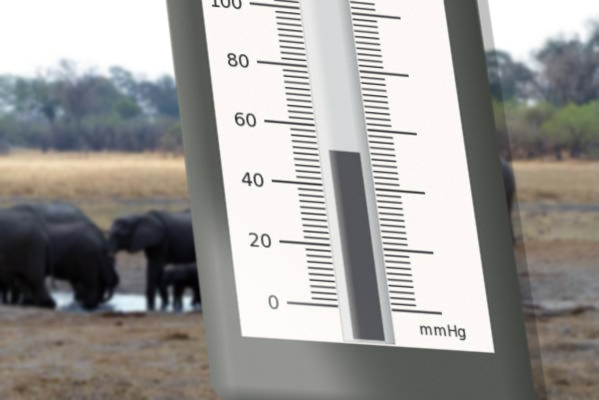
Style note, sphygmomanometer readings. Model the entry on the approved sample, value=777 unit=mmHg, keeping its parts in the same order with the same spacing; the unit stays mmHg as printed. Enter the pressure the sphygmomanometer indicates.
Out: value=52 unit=mmHg
